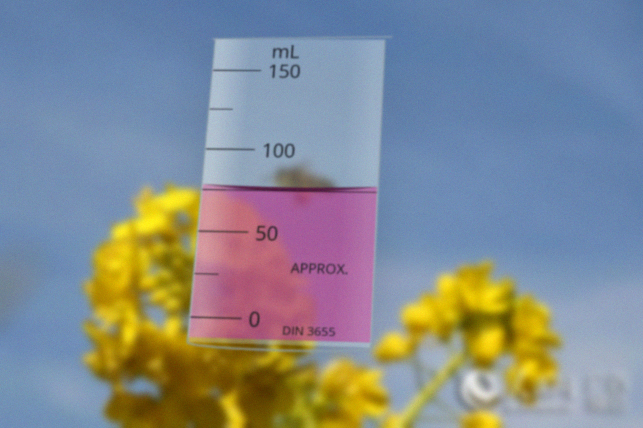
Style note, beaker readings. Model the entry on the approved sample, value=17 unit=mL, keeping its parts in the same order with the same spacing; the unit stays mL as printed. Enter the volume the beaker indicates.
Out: value=75 unit=mL
